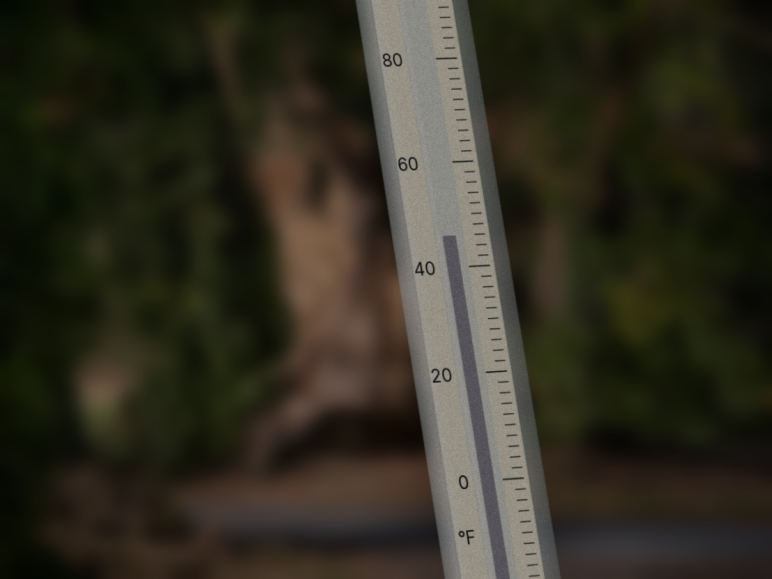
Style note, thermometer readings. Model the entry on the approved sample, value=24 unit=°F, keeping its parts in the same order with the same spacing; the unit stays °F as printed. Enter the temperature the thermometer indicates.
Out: value=46 unit=°F
